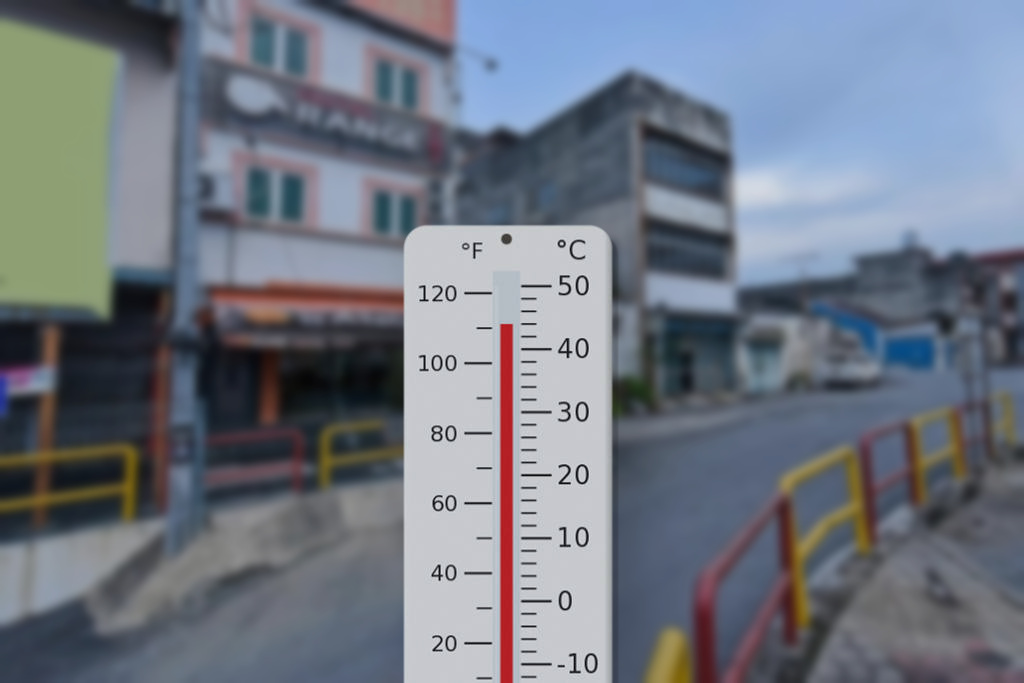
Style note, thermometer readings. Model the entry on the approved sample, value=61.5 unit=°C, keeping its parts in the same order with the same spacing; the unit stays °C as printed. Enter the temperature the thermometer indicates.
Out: value=44 unit=°C
